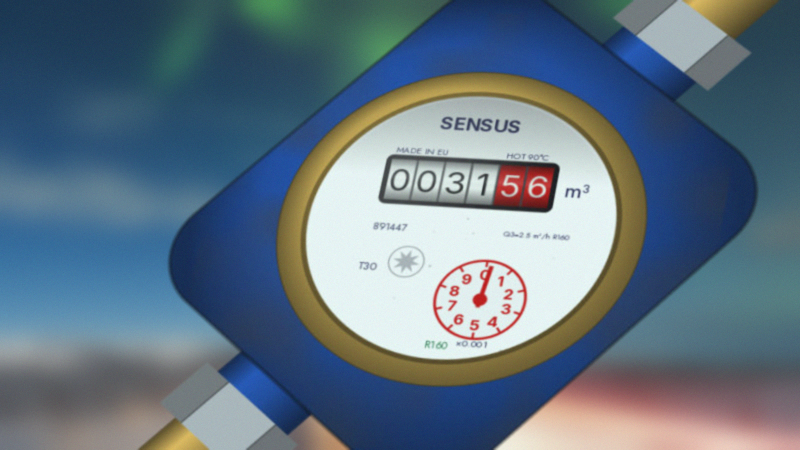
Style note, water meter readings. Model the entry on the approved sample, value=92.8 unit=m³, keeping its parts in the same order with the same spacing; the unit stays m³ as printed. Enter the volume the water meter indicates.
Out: value=31.560 unit=m³
